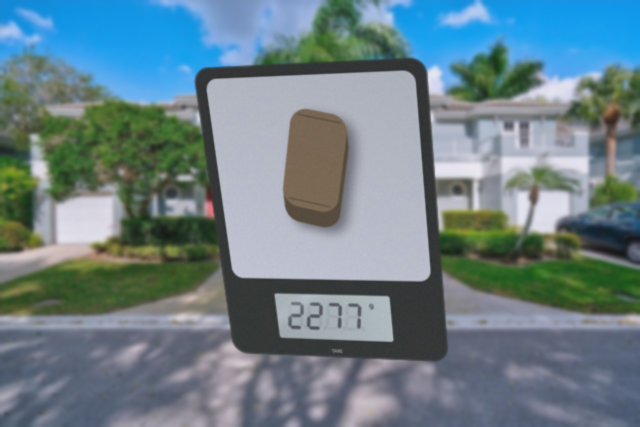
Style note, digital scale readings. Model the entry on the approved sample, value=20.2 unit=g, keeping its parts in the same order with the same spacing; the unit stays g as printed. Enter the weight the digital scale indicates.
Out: value=2277 unit=g
